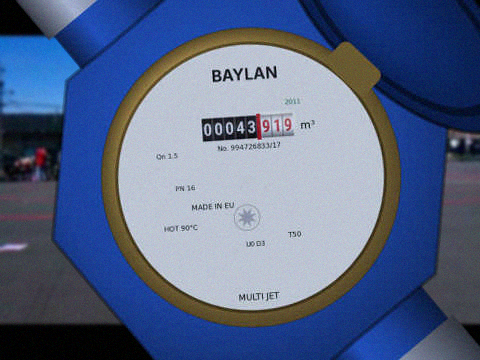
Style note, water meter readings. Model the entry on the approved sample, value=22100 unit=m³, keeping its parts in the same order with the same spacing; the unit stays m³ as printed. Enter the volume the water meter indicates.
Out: value=43.919 unit=m³
